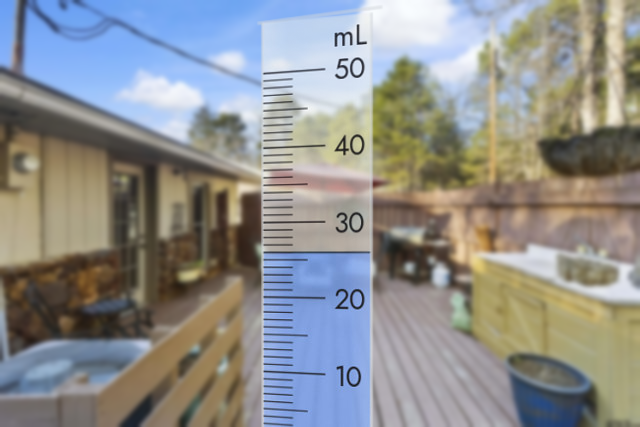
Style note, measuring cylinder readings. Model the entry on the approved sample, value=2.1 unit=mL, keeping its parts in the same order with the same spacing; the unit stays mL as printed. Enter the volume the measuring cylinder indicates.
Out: value=26 unit=mL
